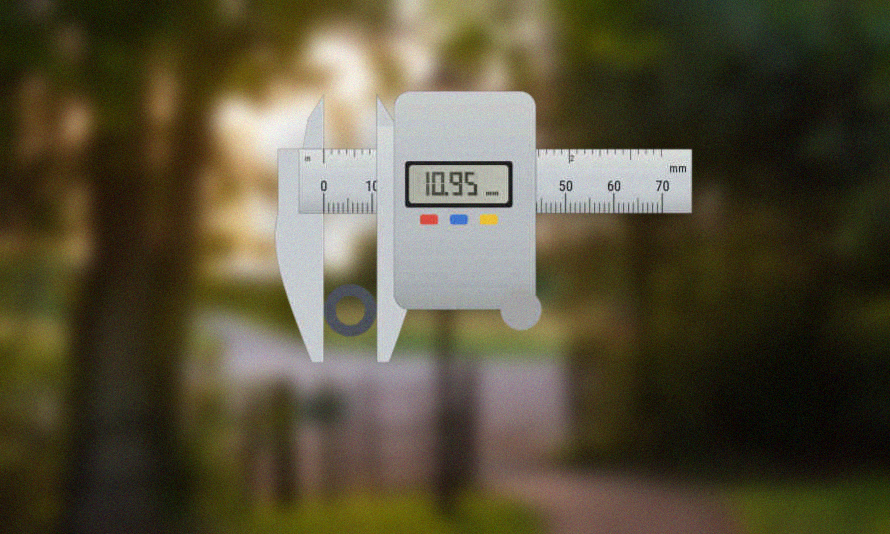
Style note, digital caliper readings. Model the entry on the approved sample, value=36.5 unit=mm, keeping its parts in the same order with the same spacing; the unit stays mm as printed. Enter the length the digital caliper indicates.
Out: value=10.95 unit=mm
